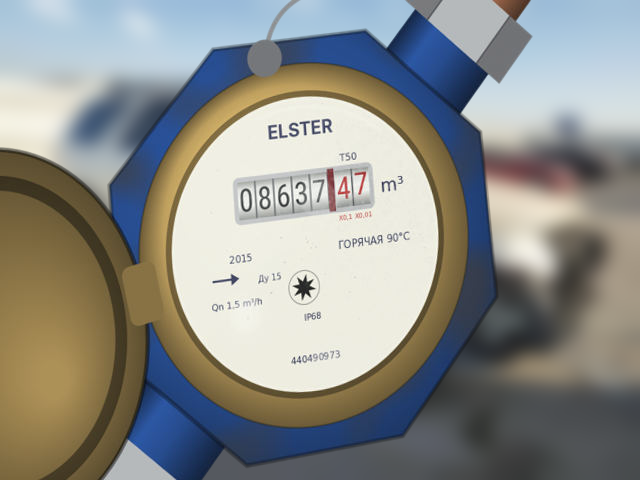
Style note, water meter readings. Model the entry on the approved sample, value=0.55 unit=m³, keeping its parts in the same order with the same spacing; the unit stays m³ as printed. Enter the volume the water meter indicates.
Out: value=8637.47 unit=m³
